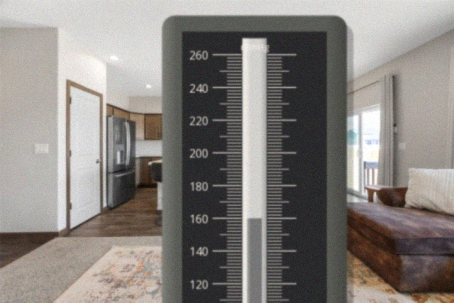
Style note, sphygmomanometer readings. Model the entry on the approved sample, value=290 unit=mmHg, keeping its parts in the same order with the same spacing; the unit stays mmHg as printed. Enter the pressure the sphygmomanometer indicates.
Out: value=160 unit=mmHg
